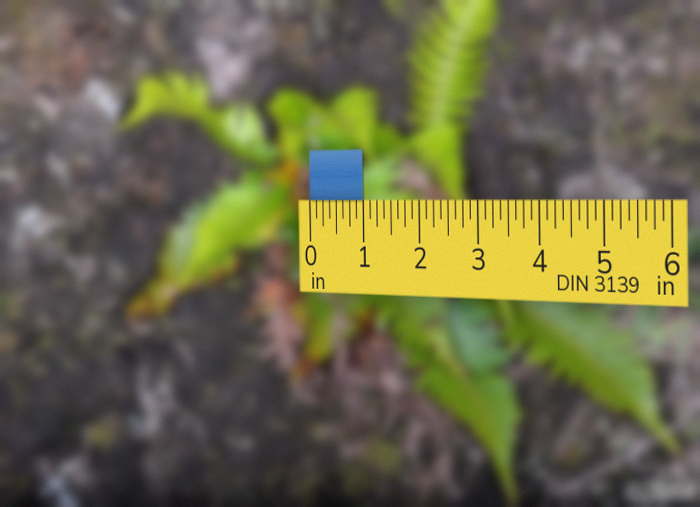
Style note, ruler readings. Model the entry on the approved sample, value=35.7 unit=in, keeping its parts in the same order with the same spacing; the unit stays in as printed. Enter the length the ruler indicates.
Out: value=1 unit=in
